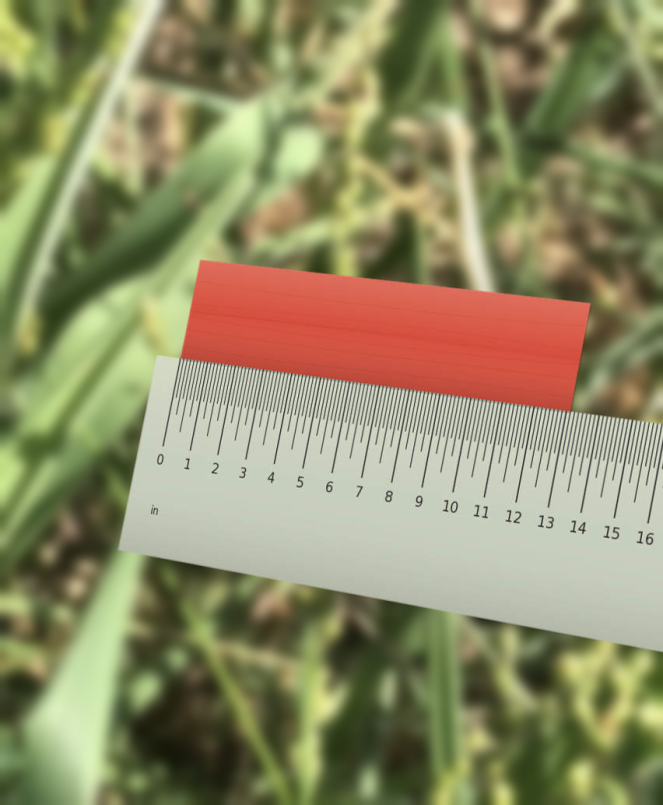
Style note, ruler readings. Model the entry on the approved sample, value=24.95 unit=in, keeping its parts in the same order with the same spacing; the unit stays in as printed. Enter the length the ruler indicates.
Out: value=13.125 unit=in
